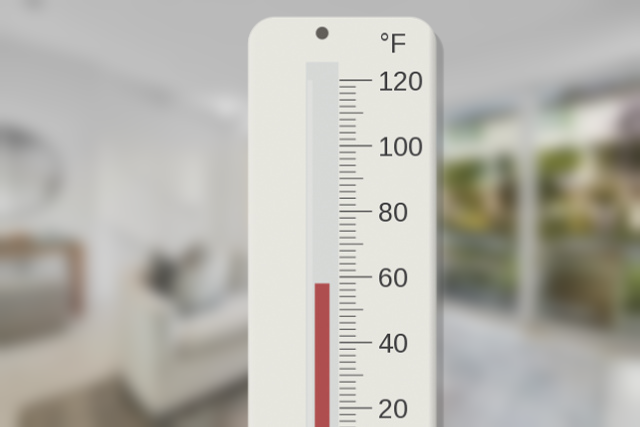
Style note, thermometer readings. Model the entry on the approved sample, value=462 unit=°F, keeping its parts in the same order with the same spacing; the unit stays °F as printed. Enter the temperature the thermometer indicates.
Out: value=58 unit=°F
